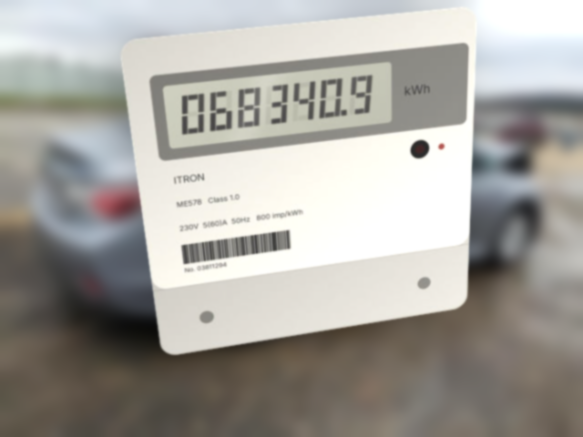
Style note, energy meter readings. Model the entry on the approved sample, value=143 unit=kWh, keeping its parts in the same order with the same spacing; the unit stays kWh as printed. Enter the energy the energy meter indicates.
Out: value=68340.9 unit=kWh
